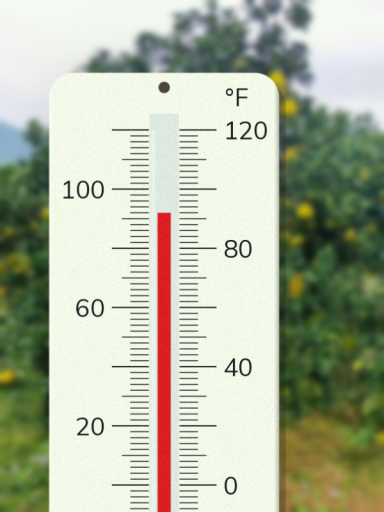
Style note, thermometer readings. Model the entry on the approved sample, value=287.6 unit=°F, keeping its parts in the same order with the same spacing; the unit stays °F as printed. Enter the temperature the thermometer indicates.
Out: value=92 unit=°F
